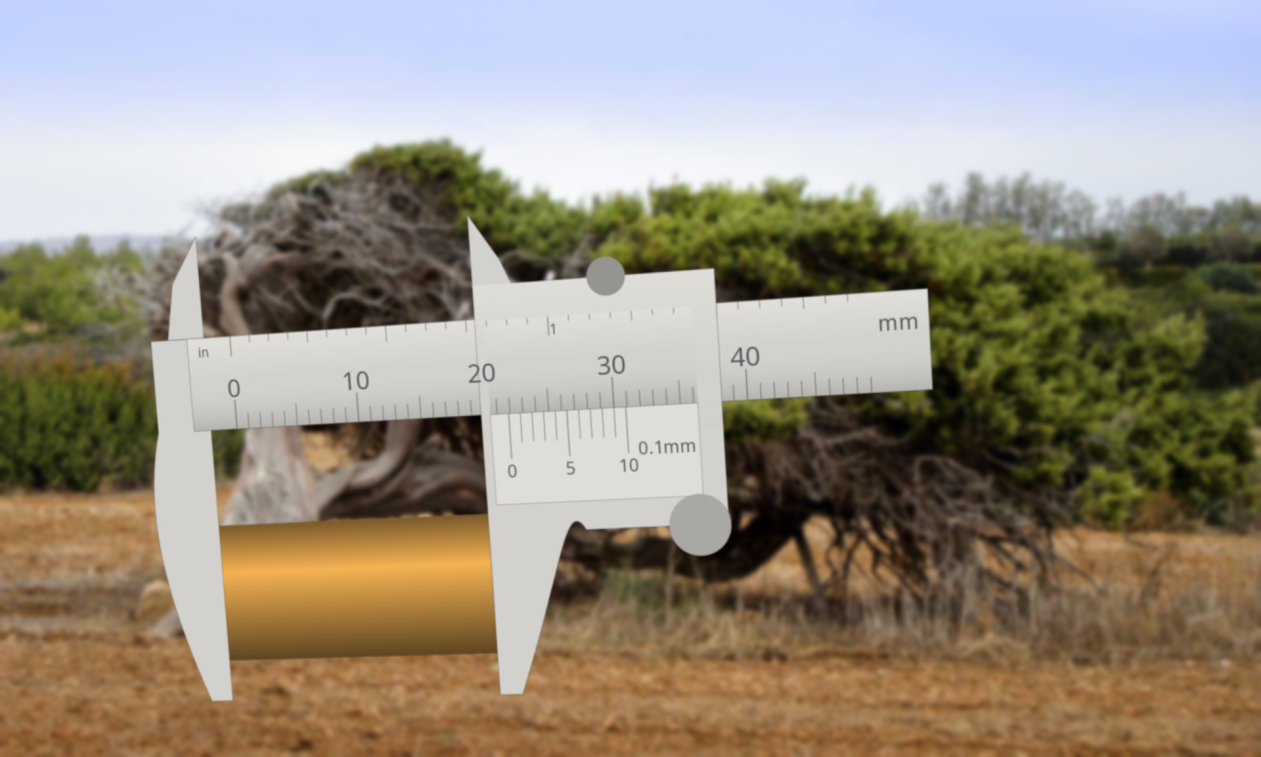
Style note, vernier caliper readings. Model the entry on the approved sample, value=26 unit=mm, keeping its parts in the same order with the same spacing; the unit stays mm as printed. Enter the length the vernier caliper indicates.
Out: value=21.9 unit=mm
